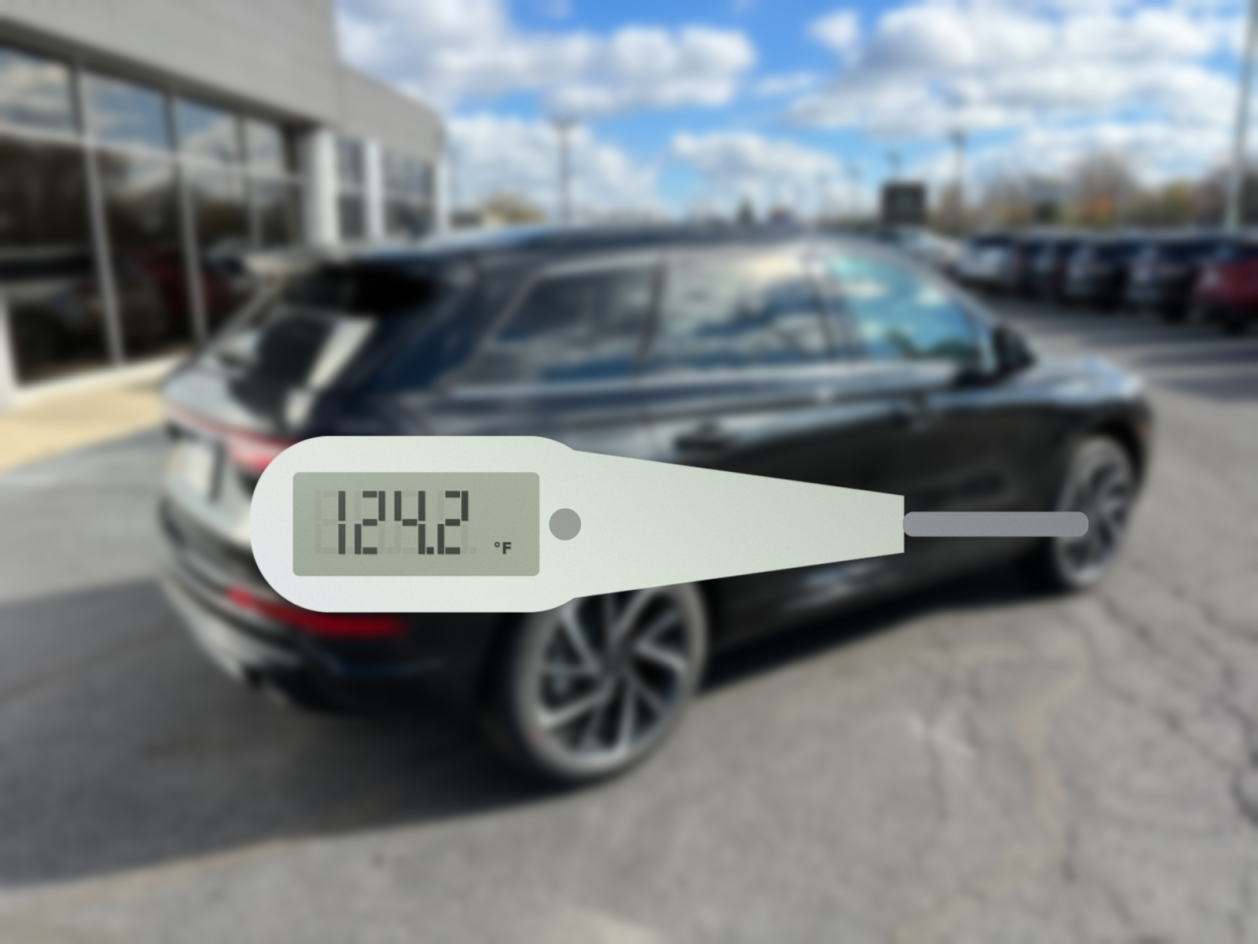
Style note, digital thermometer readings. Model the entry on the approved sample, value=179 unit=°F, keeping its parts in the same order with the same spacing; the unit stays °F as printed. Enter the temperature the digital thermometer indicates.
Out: value=124.2 unit=°F
